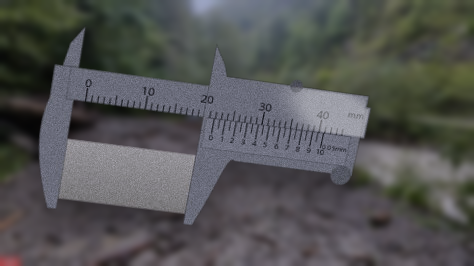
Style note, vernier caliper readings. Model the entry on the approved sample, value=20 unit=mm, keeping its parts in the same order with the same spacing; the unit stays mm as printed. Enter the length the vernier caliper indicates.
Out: value=21.8 unit=mm
